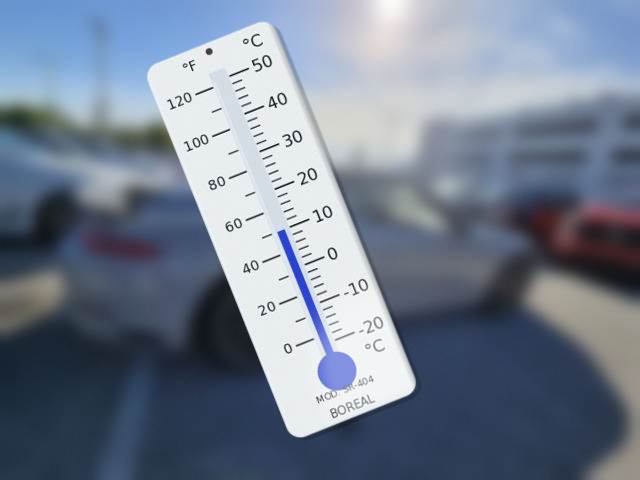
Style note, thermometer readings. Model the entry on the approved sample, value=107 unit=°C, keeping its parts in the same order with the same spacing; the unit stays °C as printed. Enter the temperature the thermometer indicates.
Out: value=10 unit=°C
